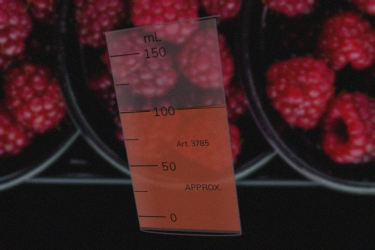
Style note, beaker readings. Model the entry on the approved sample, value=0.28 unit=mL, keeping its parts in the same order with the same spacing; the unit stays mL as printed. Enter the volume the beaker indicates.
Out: value=100 unit=mL
